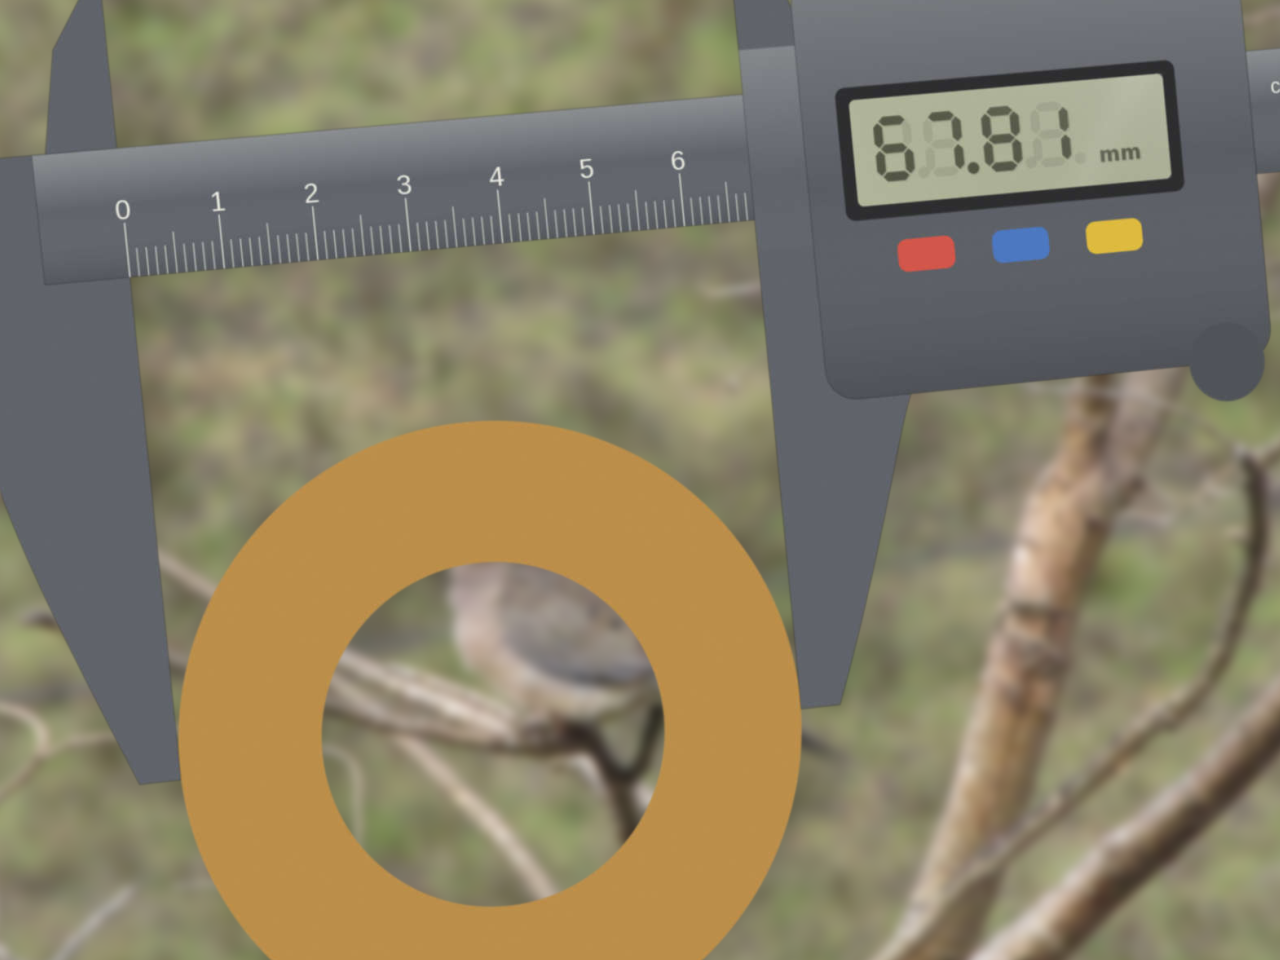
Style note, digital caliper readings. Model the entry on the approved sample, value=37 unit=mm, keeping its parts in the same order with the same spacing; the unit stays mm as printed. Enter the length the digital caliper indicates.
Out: value=67.81 unit=mm
